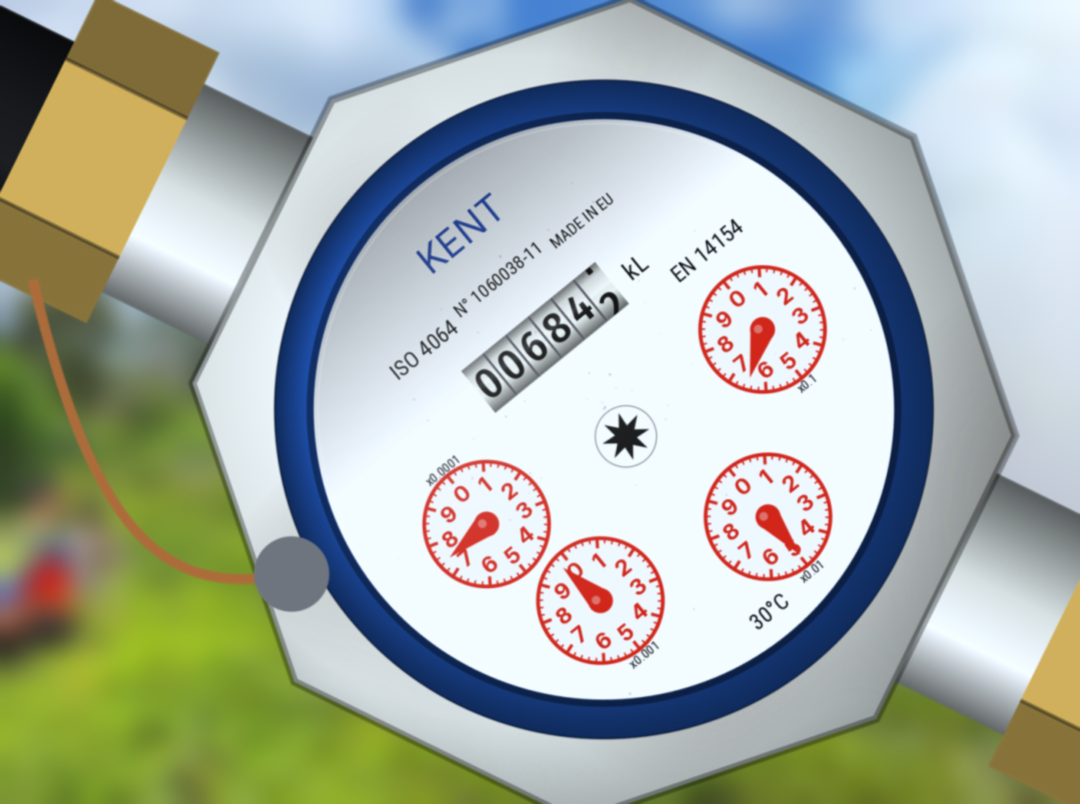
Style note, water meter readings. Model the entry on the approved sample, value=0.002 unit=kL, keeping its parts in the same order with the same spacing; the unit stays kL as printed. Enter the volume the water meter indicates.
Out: value=6841.6497 unit=kL
